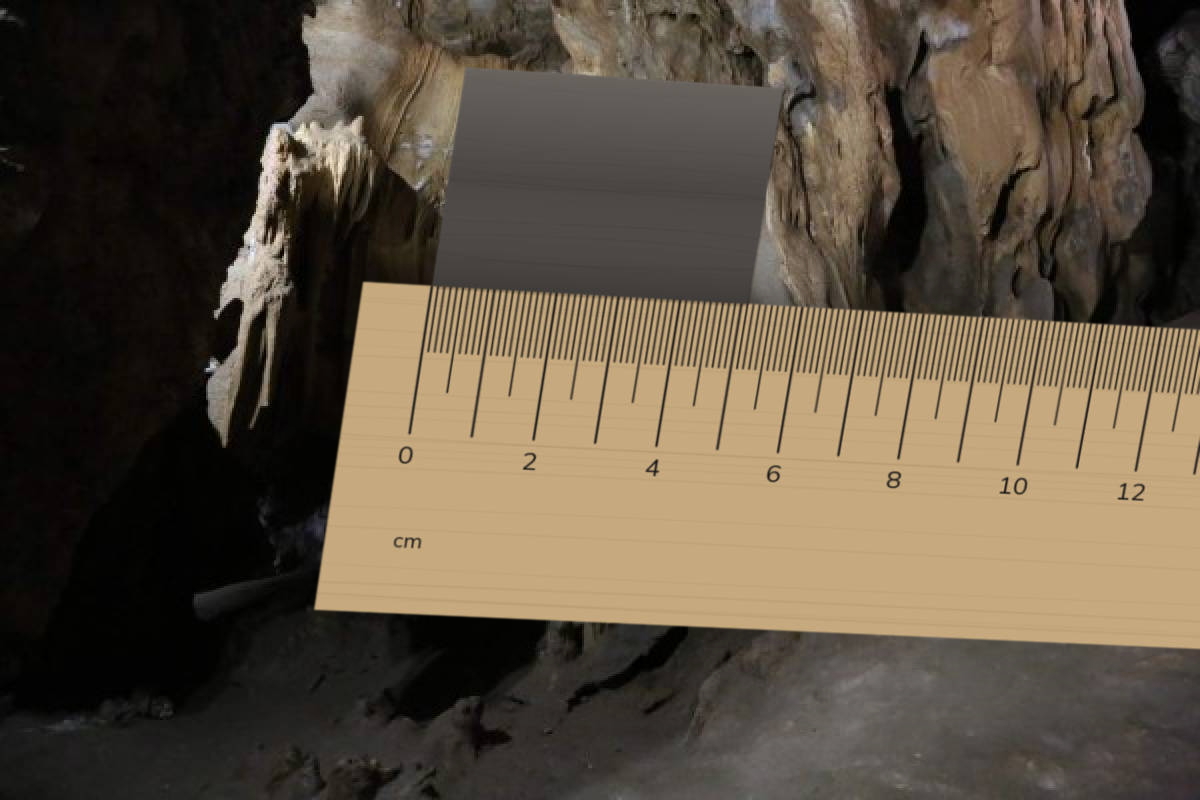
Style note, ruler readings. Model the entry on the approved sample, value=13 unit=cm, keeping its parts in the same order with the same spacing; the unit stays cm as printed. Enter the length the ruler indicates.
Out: value=5.1 unit=cm
